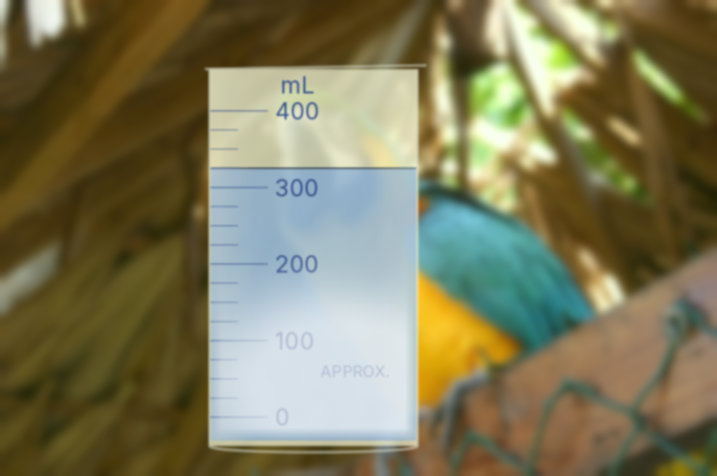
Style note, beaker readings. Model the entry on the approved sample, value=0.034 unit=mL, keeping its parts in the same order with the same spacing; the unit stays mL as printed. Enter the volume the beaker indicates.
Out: value=325 unit=mL
